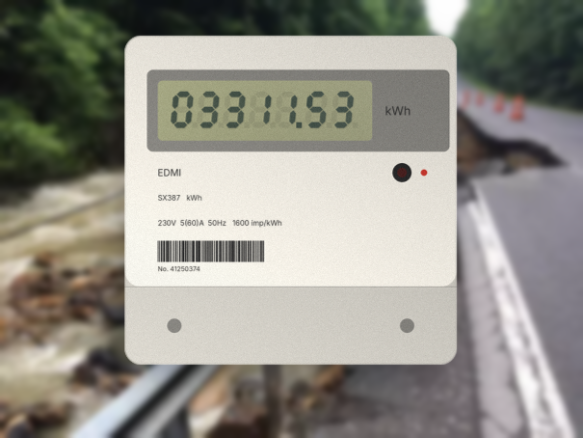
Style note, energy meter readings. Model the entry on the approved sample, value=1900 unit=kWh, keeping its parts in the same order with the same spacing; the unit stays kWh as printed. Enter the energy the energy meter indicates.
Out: value=3311.53 unit=kWh
